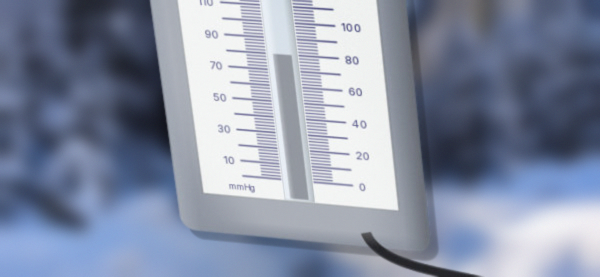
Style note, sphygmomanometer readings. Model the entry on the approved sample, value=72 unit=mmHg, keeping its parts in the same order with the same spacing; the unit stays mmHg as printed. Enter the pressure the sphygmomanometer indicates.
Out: value=80 unit=mmHg
